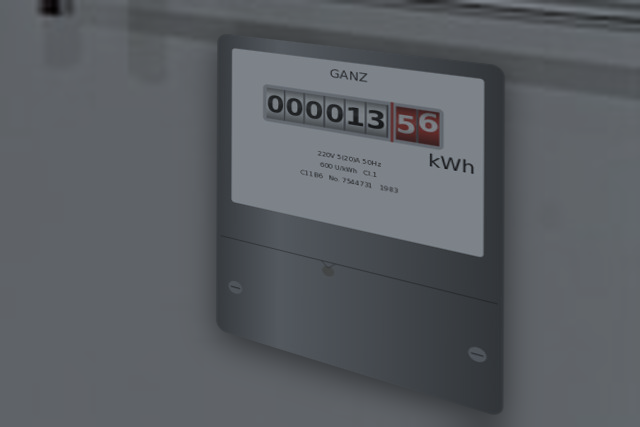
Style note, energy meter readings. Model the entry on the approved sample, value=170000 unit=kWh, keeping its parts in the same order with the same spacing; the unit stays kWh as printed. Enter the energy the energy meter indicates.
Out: value=13.56 unit=kWh
